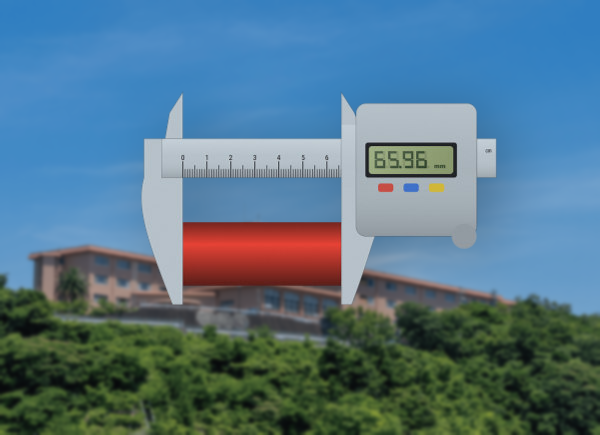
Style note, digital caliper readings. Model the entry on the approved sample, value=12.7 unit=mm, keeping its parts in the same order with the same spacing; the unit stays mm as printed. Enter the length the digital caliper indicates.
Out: value=65.96 unit=mm
